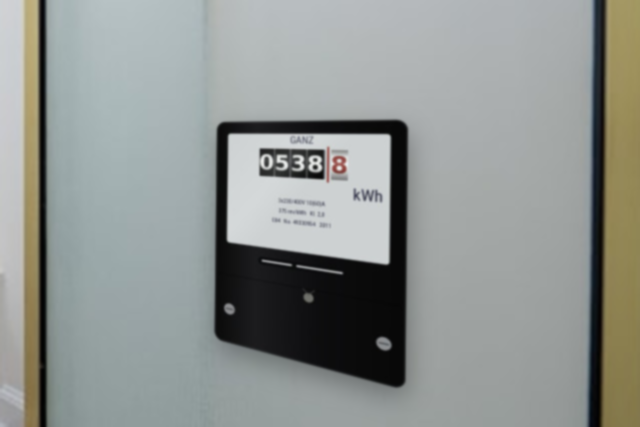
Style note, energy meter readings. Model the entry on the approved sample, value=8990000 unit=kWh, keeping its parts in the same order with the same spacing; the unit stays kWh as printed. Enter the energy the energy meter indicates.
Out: value=538.8 unit=kWh
